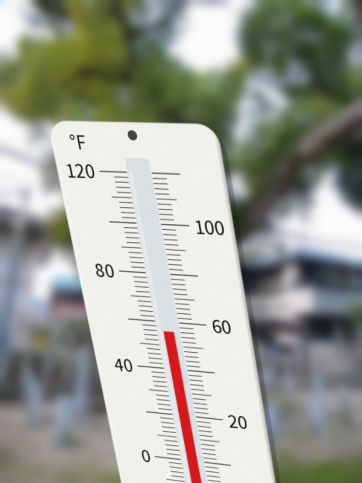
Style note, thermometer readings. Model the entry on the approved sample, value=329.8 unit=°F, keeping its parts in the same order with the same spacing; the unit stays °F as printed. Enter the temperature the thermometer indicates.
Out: value=56 unit=°F
